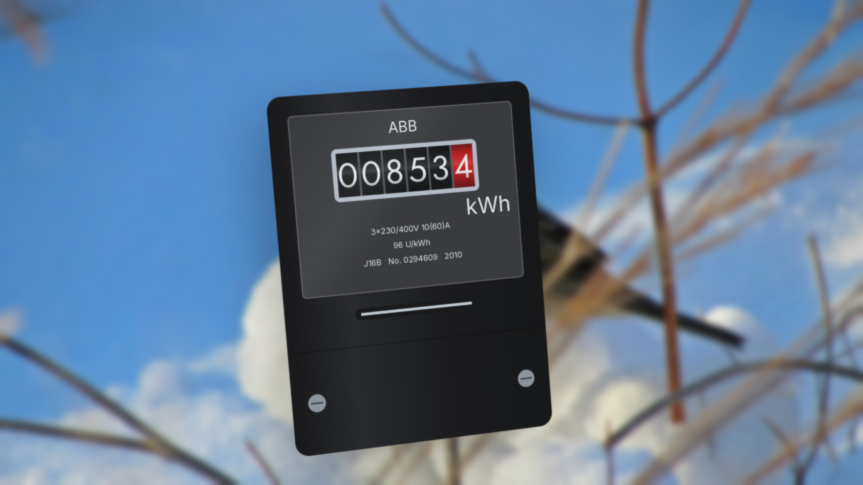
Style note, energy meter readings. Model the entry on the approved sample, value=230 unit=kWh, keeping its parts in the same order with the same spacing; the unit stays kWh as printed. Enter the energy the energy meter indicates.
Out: value=853.4 unit=kWh
